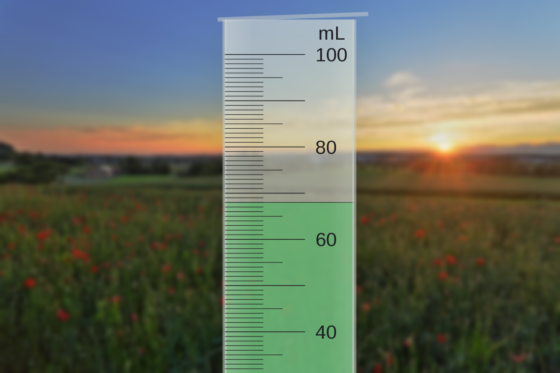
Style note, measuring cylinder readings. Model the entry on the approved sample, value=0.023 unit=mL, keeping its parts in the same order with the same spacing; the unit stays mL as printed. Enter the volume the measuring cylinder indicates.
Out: value=68 unit=mL
